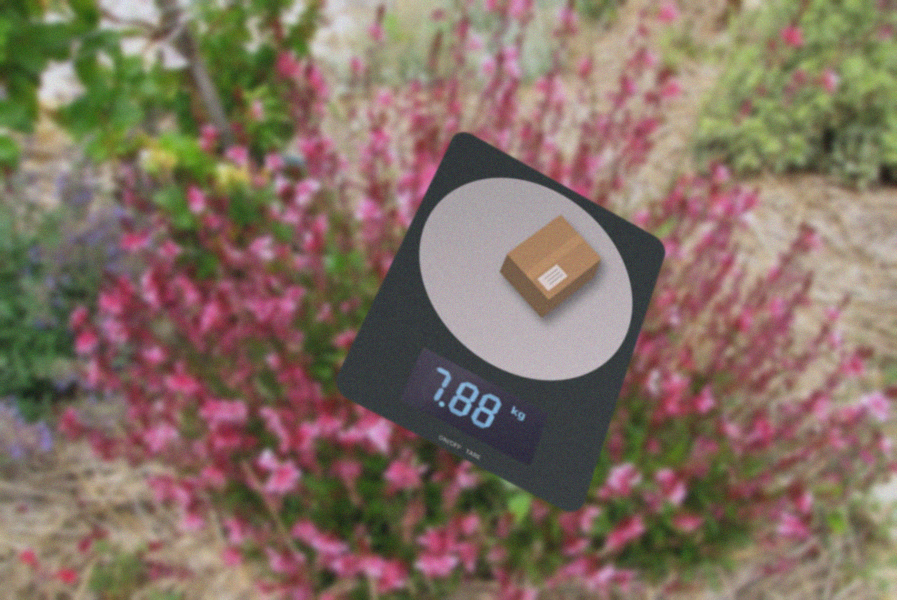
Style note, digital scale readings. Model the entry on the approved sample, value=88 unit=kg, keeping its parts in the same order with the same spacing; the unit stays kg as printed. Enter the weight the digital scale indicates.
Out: value=7.88 unit=kg
